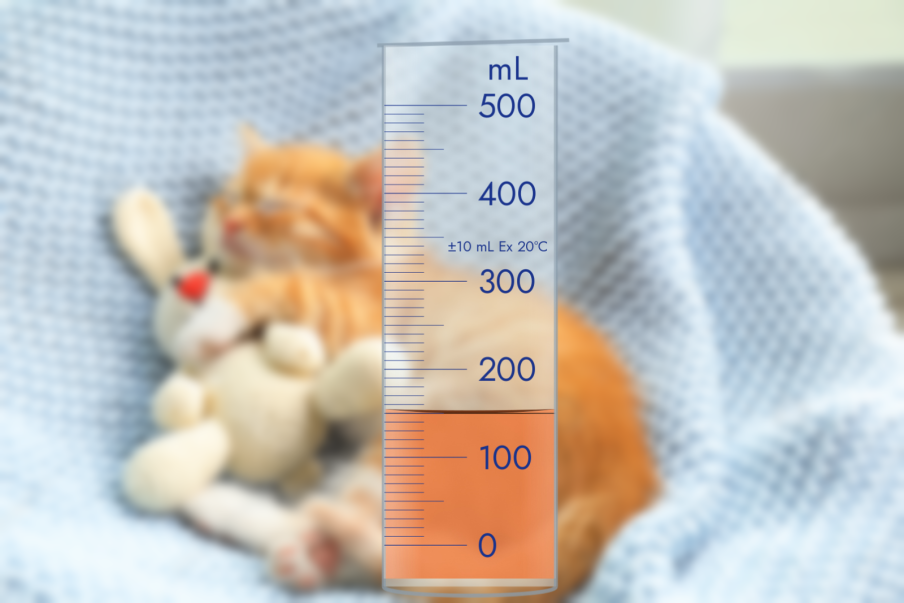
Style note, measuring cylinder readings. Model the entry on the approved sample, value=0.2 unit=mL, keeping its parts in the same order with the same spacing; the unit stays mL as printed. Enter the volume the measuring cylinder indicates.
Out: value=150 unit=mL
